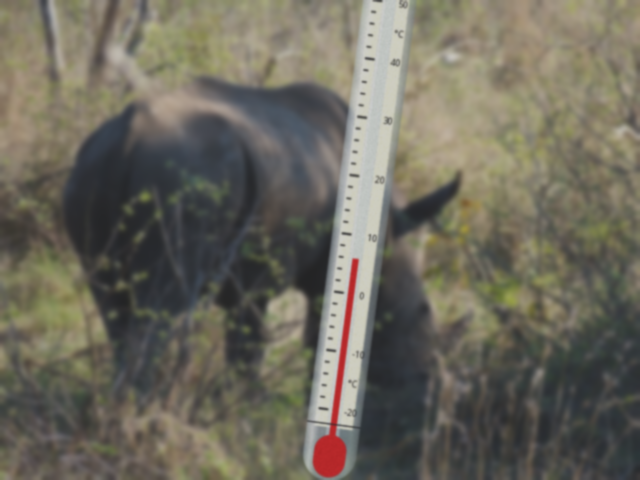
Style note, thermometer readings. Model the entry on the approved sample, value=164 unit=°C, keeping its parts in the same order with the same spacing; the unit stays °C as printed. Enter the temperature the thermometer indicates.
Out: value=6 unit=°C
